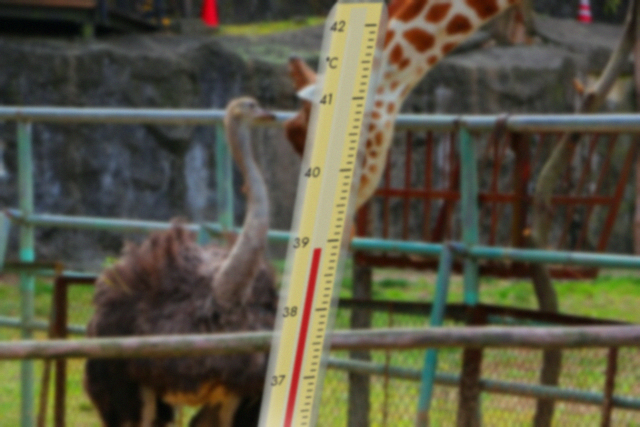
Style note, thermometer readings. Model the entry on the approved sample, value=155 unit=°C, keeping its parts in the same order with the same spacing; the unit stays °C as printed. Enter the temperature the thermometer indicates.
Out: value=38.9 unit=°C
